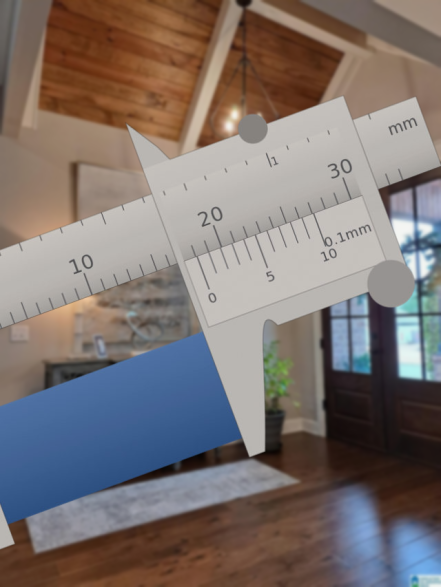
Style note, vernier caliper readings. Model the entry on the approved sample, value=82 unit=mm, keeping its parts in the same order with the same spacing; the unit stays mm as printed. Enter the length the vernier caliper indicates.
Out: value=18.1 unit=mm
